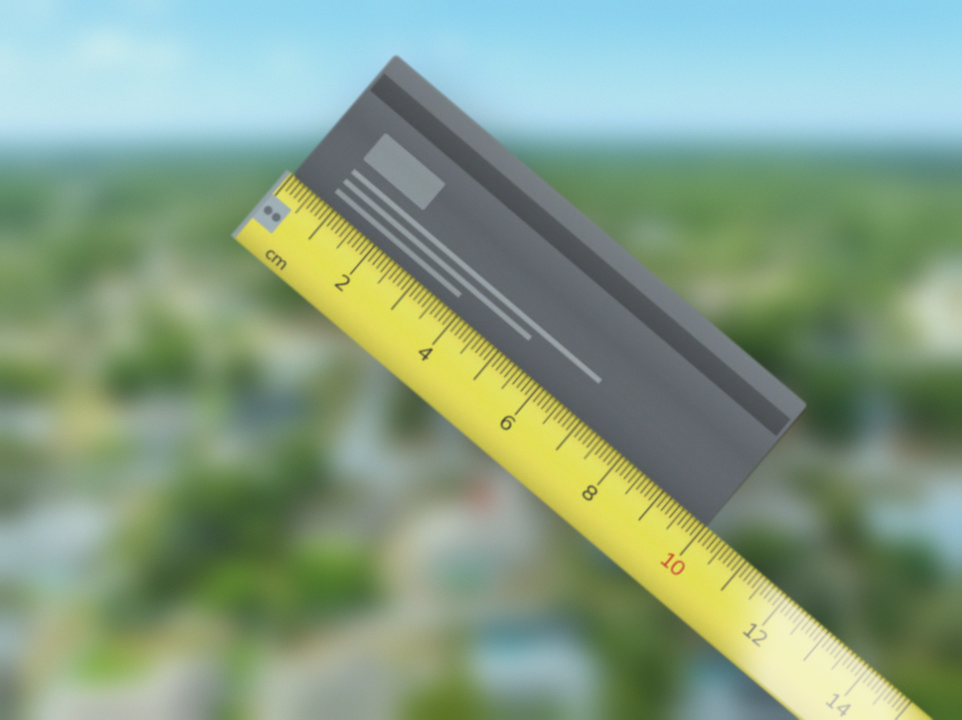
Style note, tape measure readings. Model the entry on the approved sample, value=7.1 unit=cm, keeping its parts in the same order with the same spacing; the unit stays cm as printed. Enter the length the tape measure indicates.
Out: value=10 unit=cm
